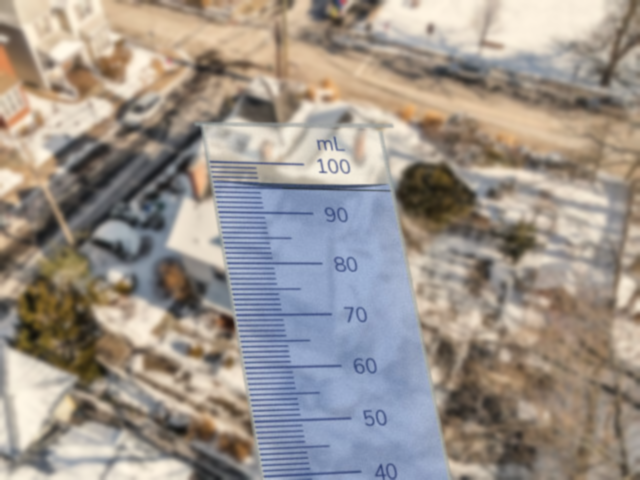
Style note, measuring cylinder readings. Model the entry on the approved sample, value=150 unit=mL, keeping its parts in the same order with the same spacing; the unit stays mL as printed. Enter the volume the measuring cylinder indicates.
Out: value=95 unit=mL
